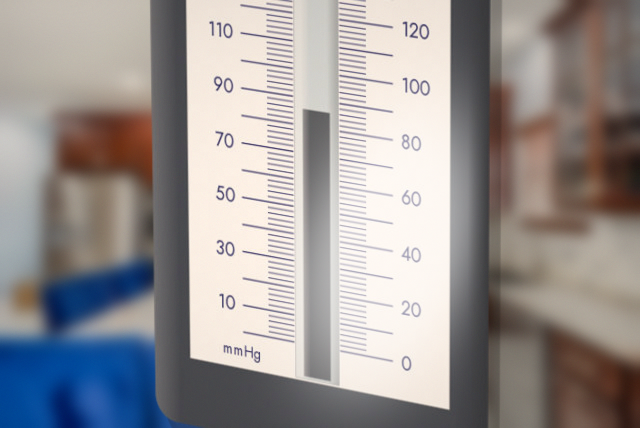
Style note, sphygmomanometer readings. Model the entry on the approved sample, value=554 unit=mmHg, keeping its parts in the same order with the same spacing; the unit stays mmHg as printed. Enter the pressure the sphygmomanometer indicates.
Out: value=86 unit=mmHg
